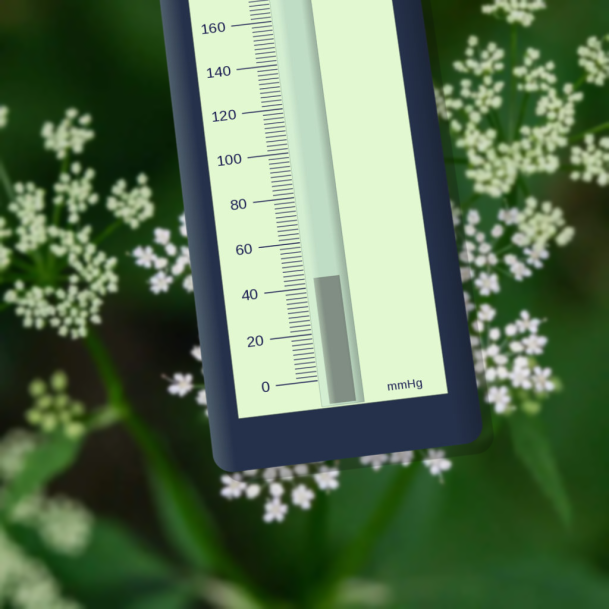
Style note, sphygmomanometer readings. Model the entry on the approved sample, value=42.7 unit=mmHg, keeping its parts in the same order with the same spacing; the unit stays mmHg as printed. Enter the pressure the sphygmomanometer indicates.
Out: value=44 unit=mmHg
